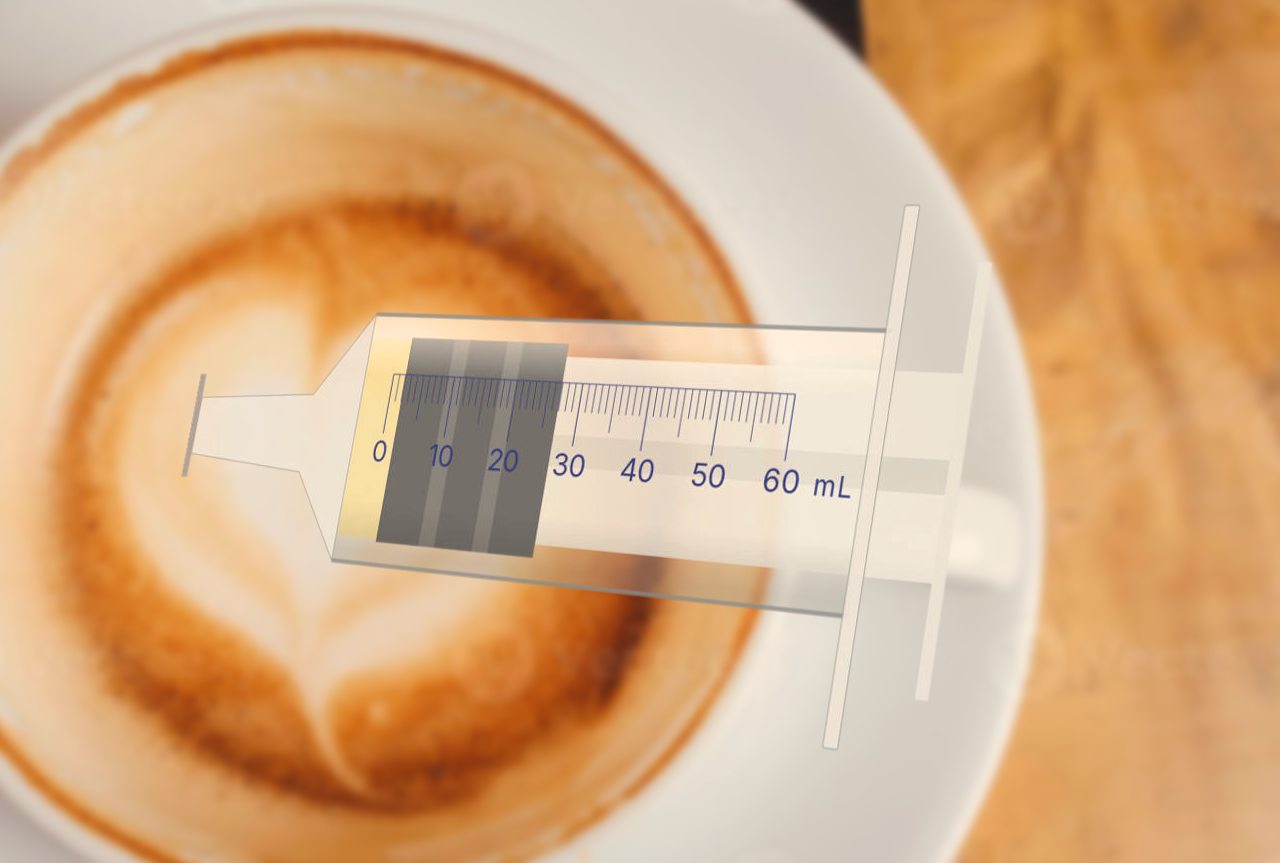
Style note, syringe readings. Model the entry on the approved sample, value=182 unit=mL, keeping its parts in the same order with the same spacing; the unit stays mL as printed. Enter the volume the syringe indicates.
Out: value=2 unit=mL
